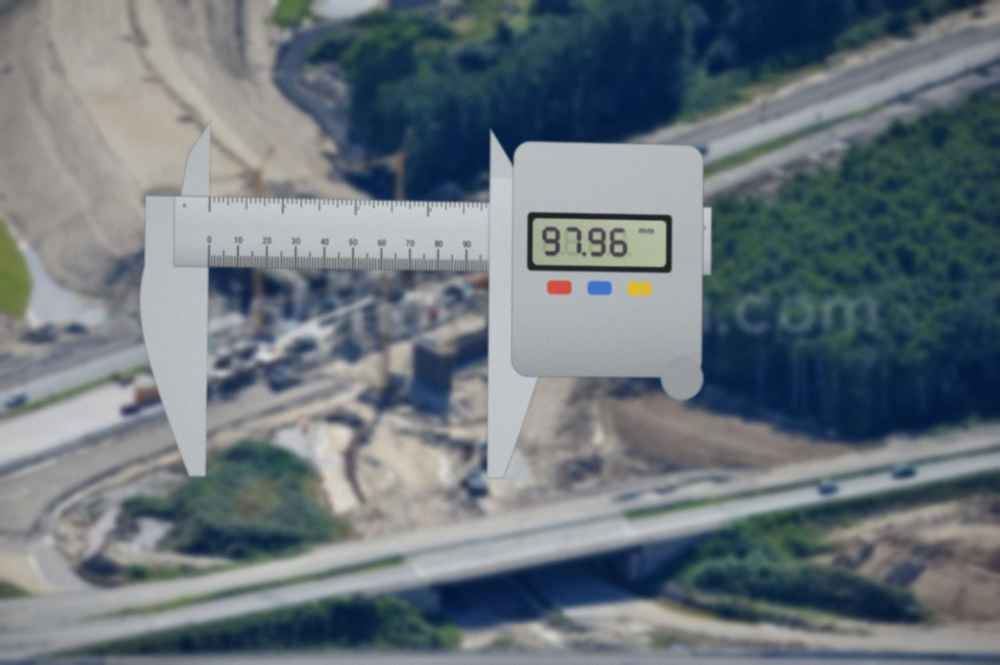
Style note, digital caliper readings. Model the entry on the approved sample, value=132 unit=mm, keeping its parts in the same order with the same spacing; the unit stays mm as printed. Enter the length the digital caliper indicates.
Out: value=97.96 unit=mm
